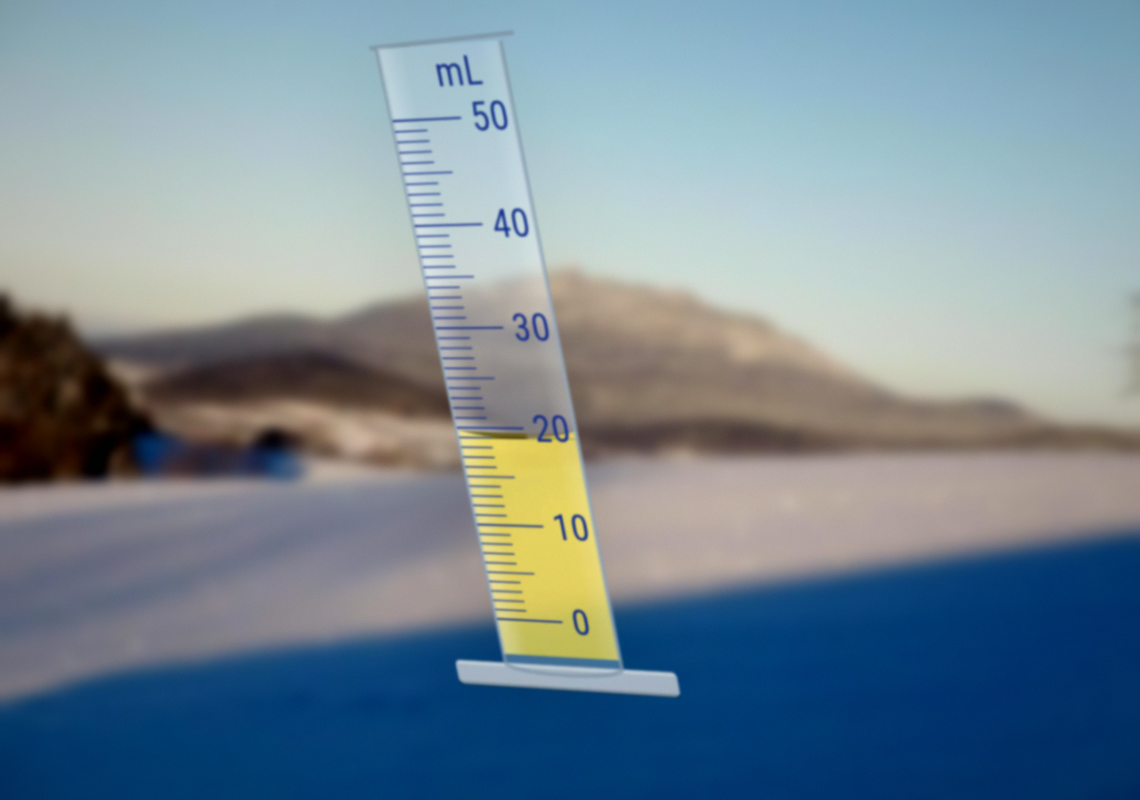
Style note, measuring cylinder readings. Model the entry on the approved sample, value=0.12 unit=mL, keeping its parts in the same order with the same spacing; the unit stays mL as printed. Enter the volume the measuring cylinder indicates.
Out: value=19 unit=mL
